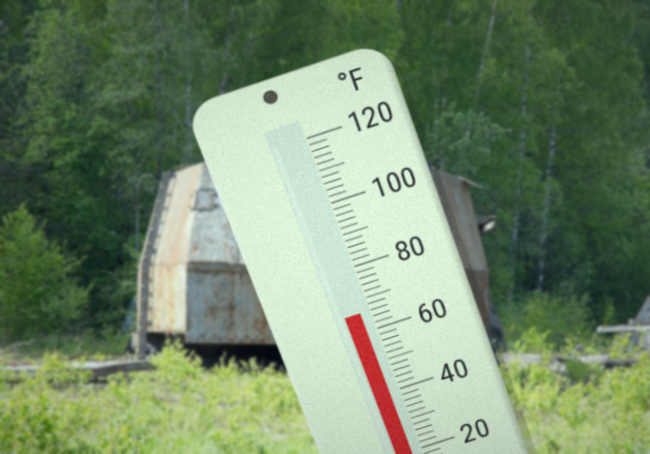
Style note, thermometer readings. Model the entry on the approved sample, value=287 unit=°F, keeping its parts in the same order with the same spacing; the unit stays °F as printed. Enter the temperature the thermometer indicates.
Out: value=66 unit=°F
